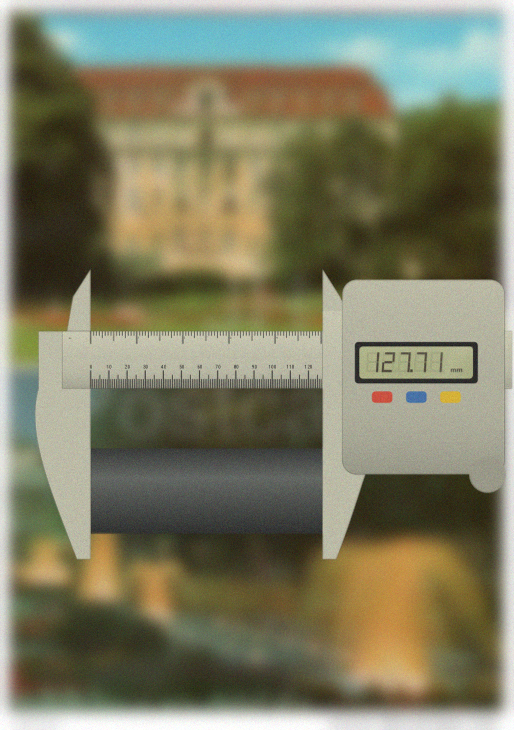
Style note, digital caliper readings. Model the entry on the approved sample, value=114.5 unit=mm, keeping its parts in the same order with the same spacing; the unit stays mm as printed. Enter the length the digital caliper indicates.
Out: value=127.71 unit=mm
